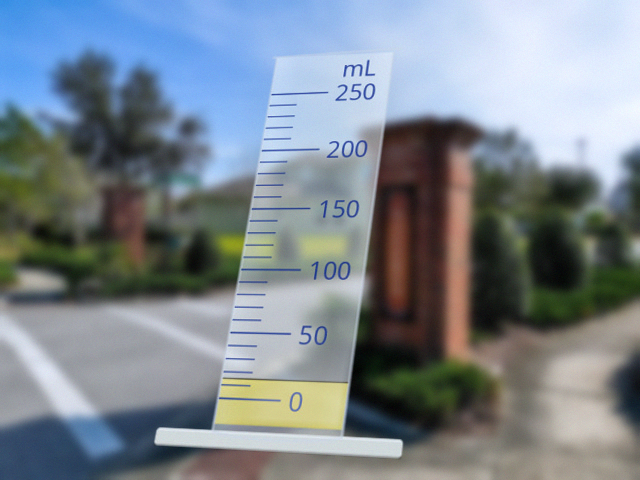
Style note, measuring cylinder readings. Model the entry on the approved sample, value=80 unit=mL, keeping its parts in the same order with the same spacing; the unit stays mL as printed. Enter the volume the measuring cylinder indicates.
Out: value=15 unit=mL
